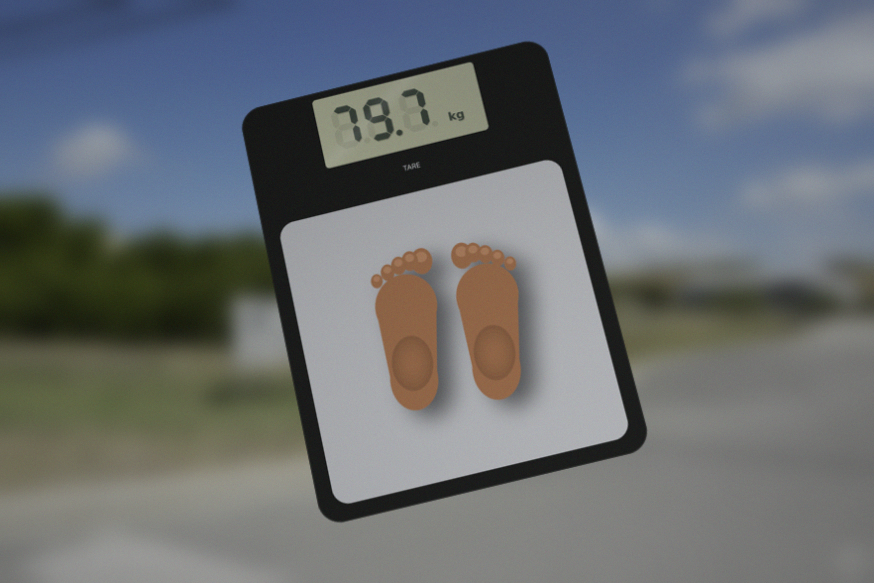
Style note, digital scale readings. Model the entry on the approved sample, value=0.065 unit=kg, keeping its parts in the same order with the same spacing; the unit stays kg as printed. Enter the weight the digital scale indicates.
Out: value=79.7 unit=kg
